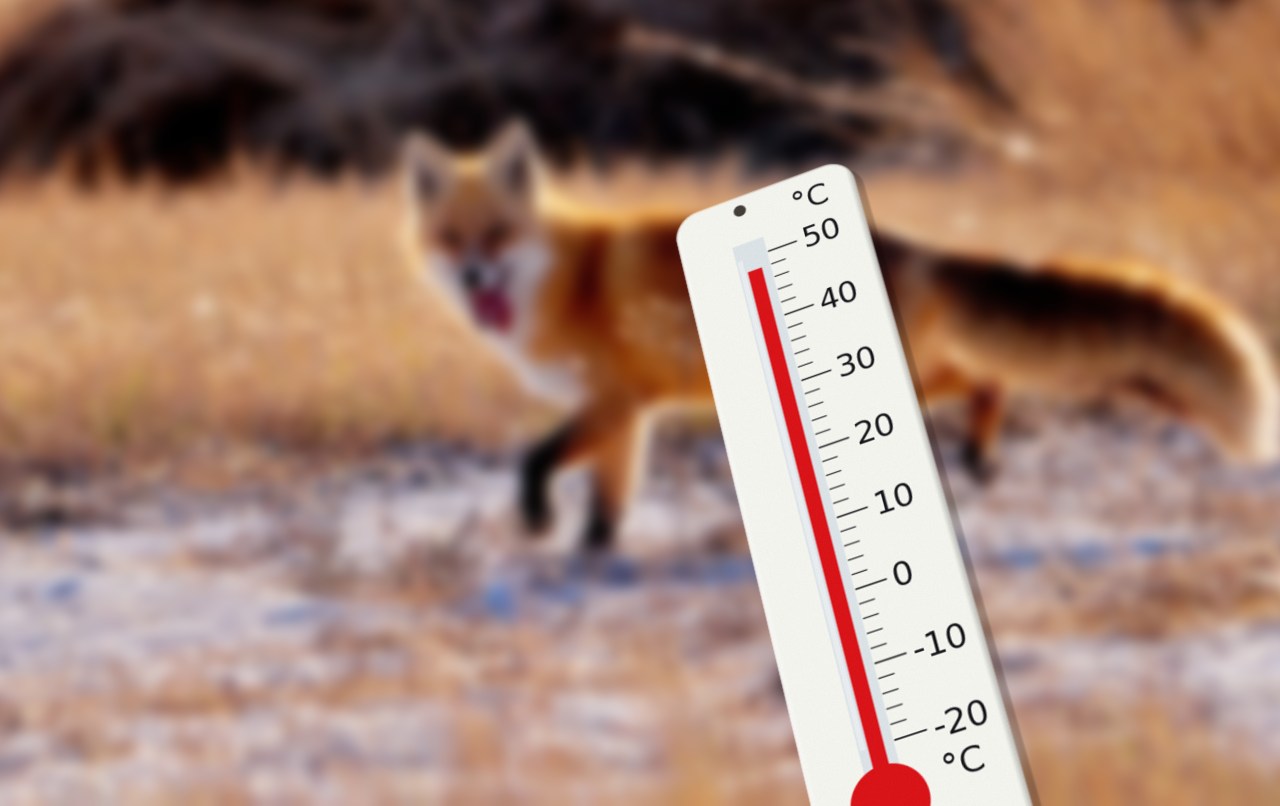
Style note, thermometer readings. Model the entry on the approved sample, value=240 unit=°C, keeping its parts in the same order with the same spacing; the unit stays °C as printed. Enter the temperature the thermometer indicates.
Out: value=48 unit=°C
